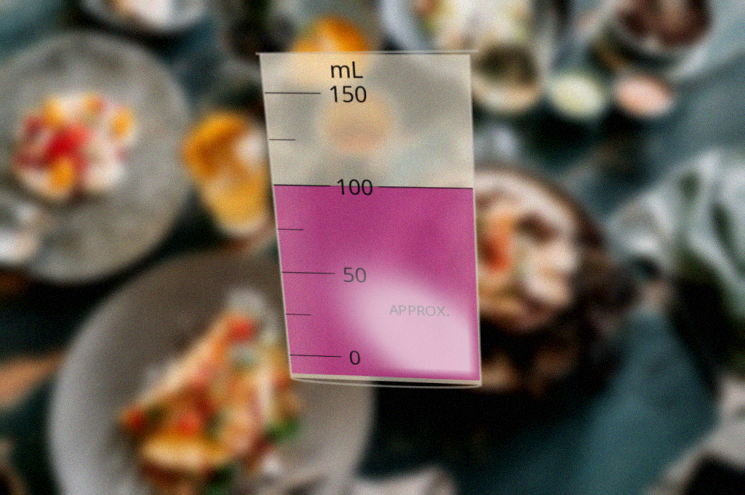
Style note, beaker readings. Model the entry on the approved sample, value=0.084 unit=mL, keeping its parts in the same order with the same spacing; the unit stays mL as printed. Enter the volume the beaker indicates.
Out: value=100 unit=mL
